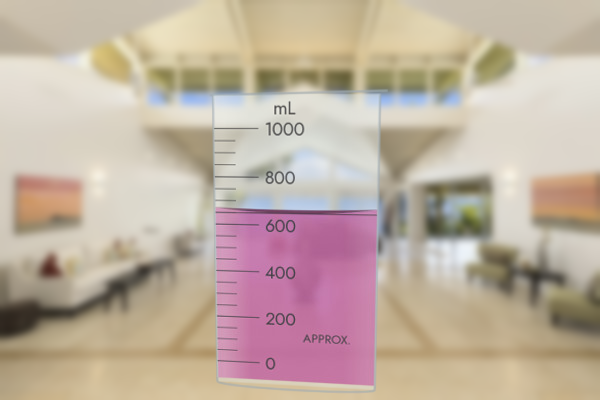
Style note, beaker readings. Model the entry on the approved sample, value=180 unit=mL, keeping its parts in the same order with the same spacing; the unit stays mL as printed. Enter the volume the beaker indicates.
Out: value=650 unit=mL
